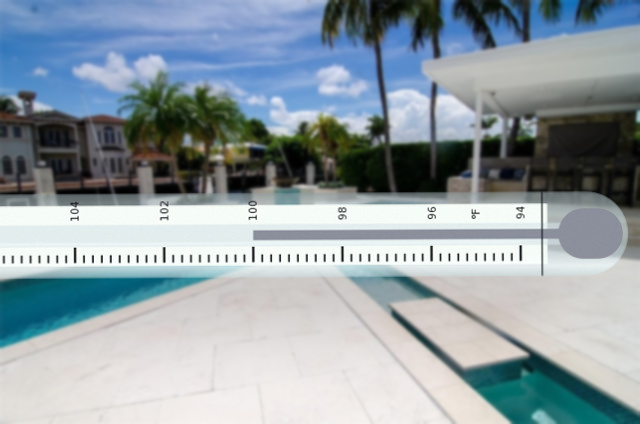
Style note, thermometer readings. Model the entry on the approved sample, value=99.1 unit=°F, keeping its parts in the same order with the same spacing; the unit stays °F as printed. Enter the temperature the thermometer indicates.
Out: value=100 unit=°F
